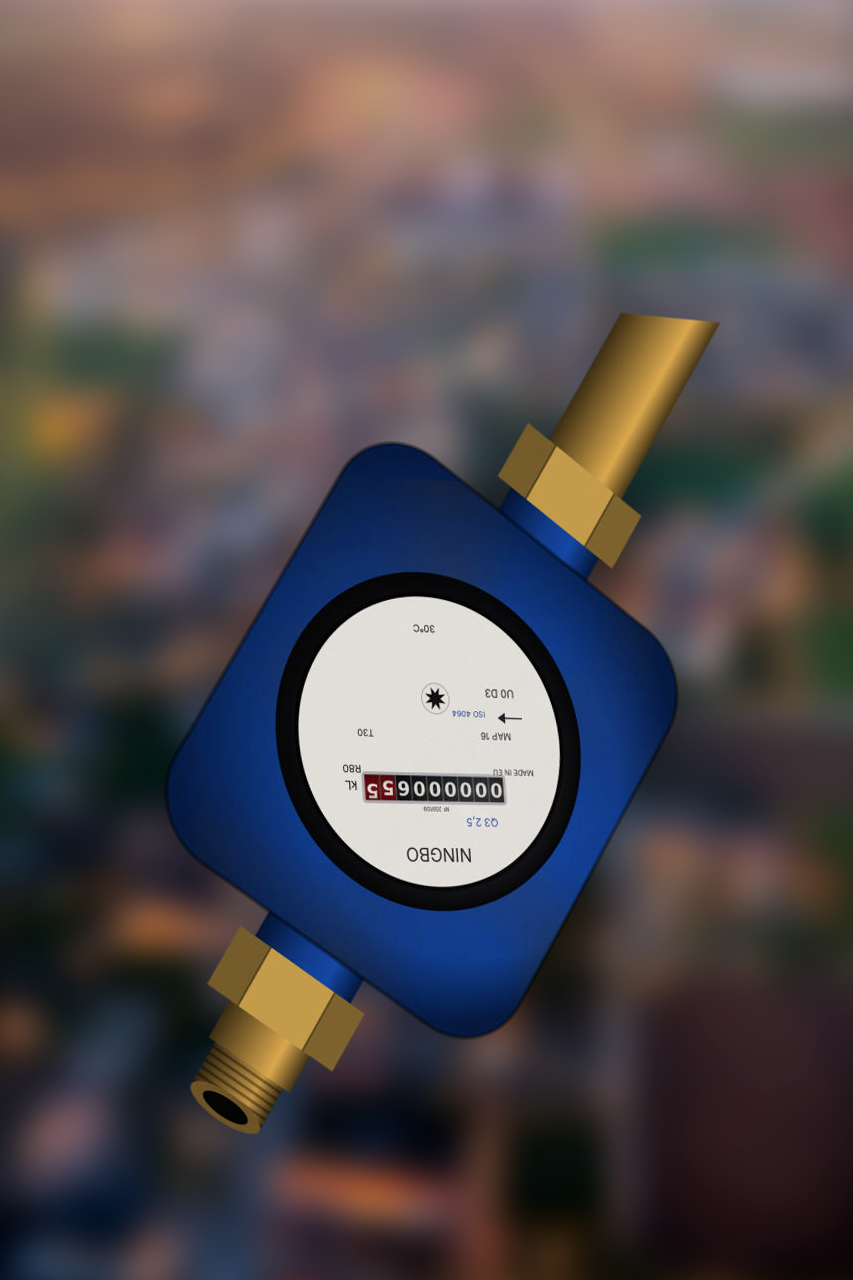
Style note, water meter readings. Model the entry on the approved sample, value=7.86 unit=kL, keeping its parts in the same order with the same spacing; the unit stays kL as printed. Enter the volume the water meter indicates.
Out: value=6.55 unit=kL
